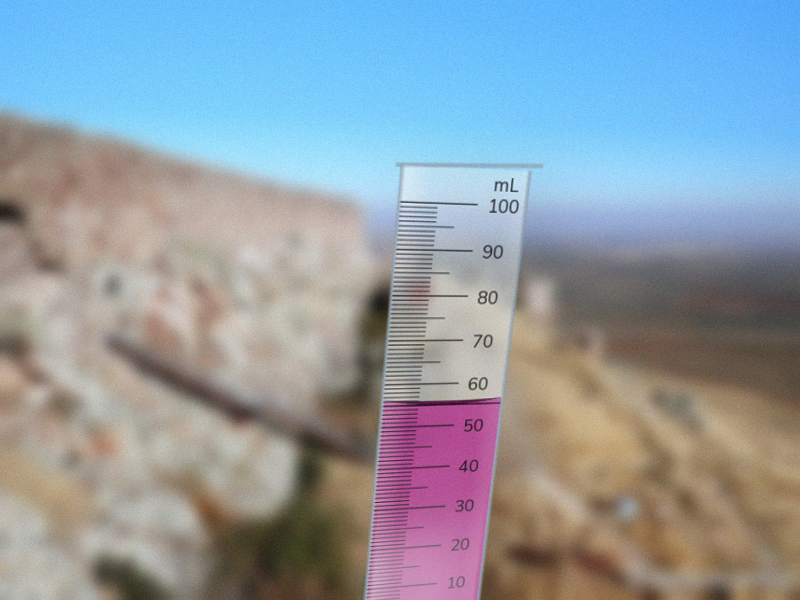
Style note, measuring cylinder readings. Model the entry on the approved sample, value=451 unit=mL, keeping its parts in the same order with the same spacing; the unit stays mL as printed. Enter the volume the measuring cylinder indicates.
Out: value=55 unit=mL
